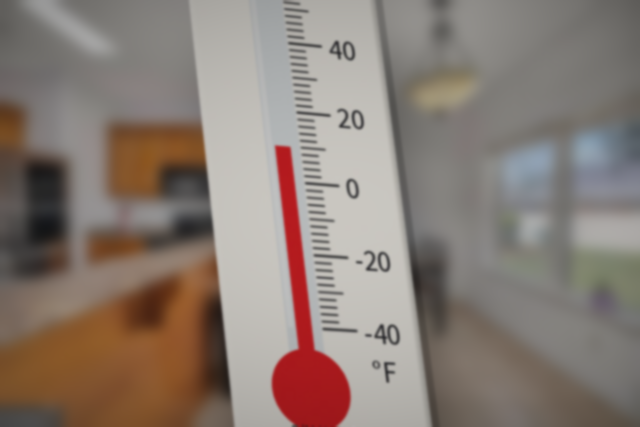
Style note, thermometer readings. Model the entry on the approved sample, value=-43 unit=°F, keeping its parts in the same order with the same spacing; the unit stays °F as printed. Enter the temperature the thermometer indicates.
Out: value=10 unit=°F
